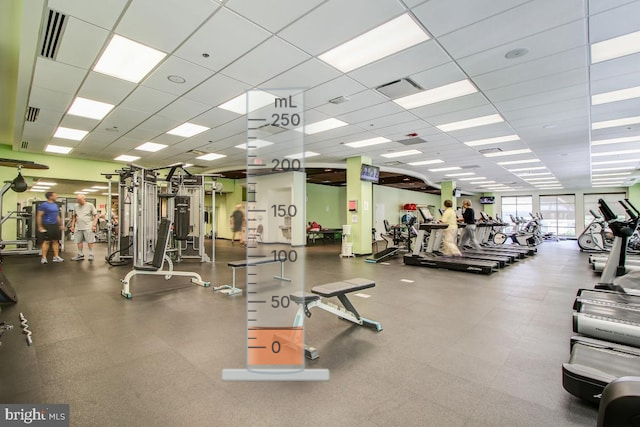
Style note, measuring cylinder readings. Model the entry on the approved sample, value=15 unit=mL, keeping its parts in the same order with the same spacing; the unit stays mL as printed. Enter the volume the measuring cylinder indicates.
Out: value=20 unit=mL
